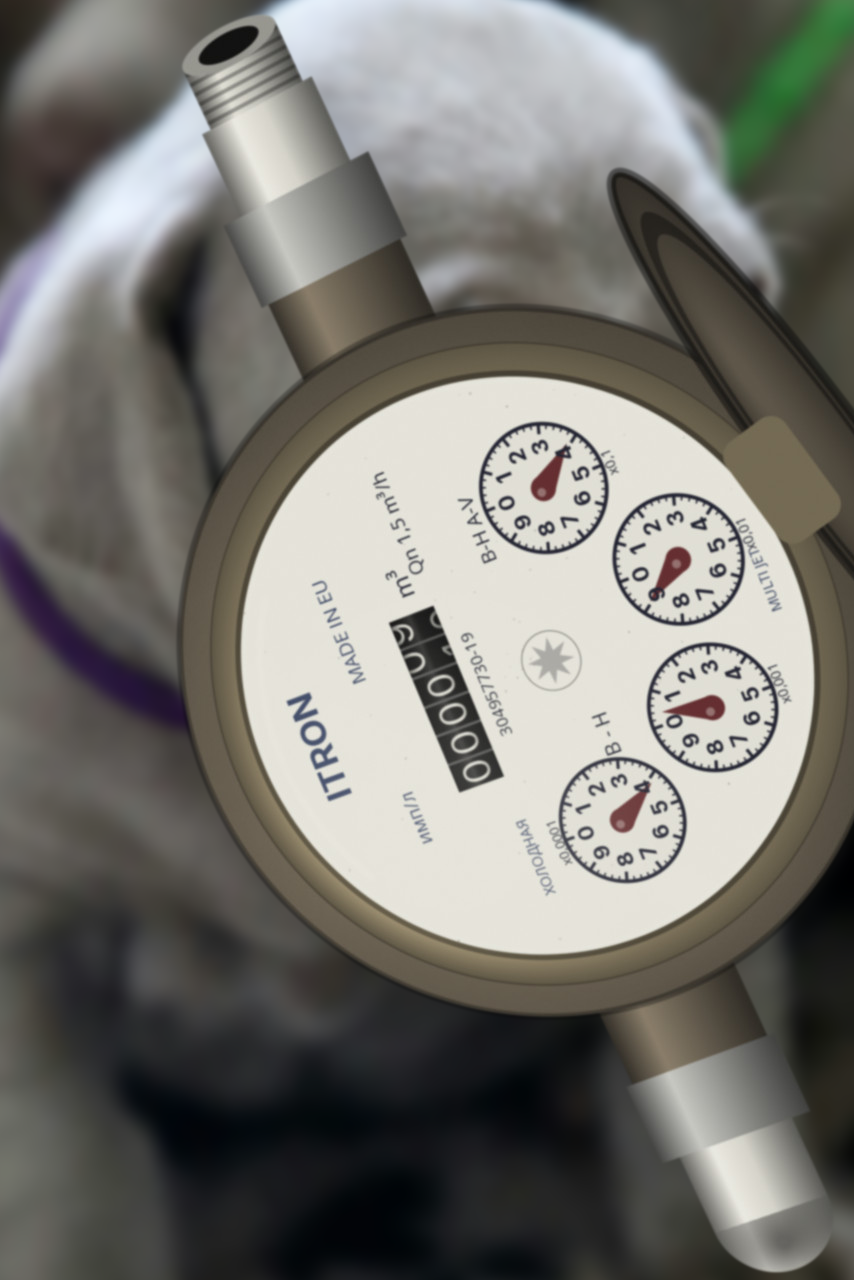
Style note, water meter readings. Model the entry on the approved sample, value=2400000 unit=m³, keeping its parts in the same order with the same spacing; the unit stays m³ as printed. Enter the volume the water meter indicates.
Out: value=9.3904 unit=m³
